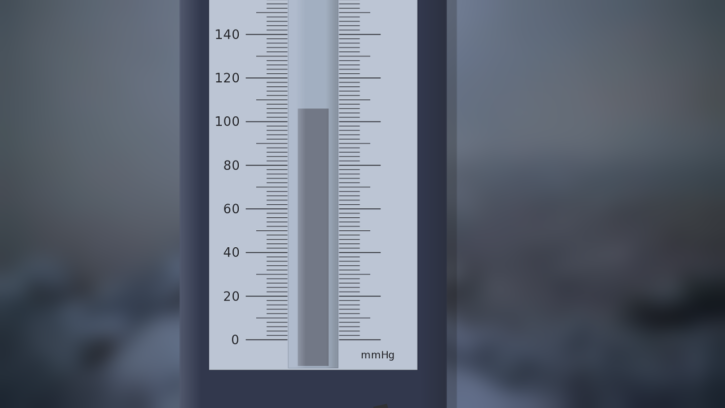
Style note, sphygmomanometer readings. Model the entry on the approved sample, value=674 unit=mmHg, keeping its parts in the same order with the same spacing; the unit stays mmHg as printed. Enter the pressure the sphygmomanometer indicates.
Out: value=106 unit=mmHg
